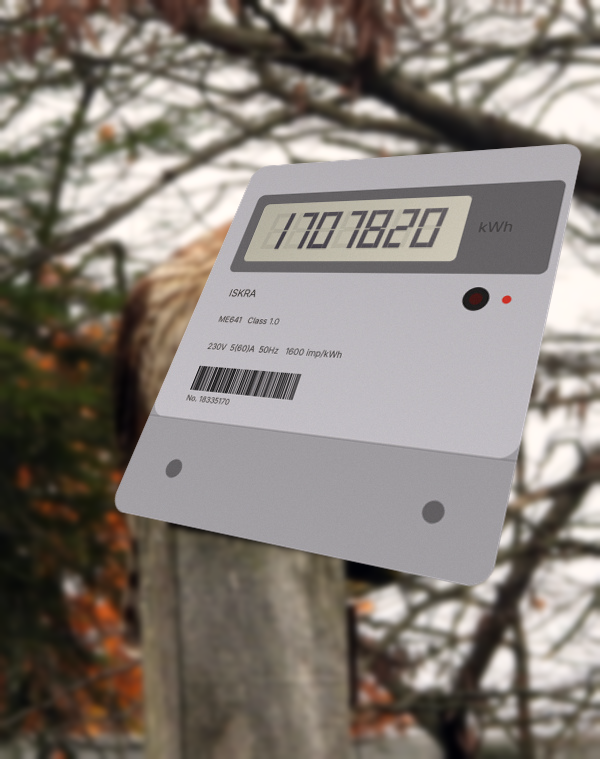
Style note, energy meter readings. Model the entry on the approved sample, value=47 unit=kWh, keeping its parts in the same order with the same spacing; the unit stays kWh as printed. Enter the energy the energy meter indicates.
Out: value=1707820 unit=kWh
